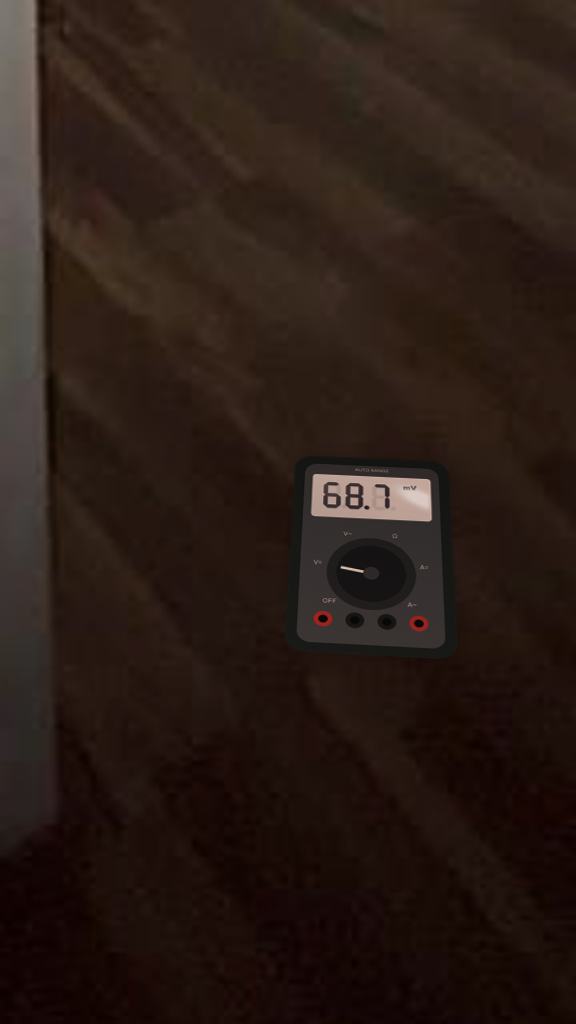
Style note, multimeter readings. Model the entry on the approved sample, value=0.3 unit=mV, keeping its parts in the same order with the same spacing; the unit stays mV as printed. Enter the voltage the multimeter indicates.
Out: value=68.7 unit=mV
